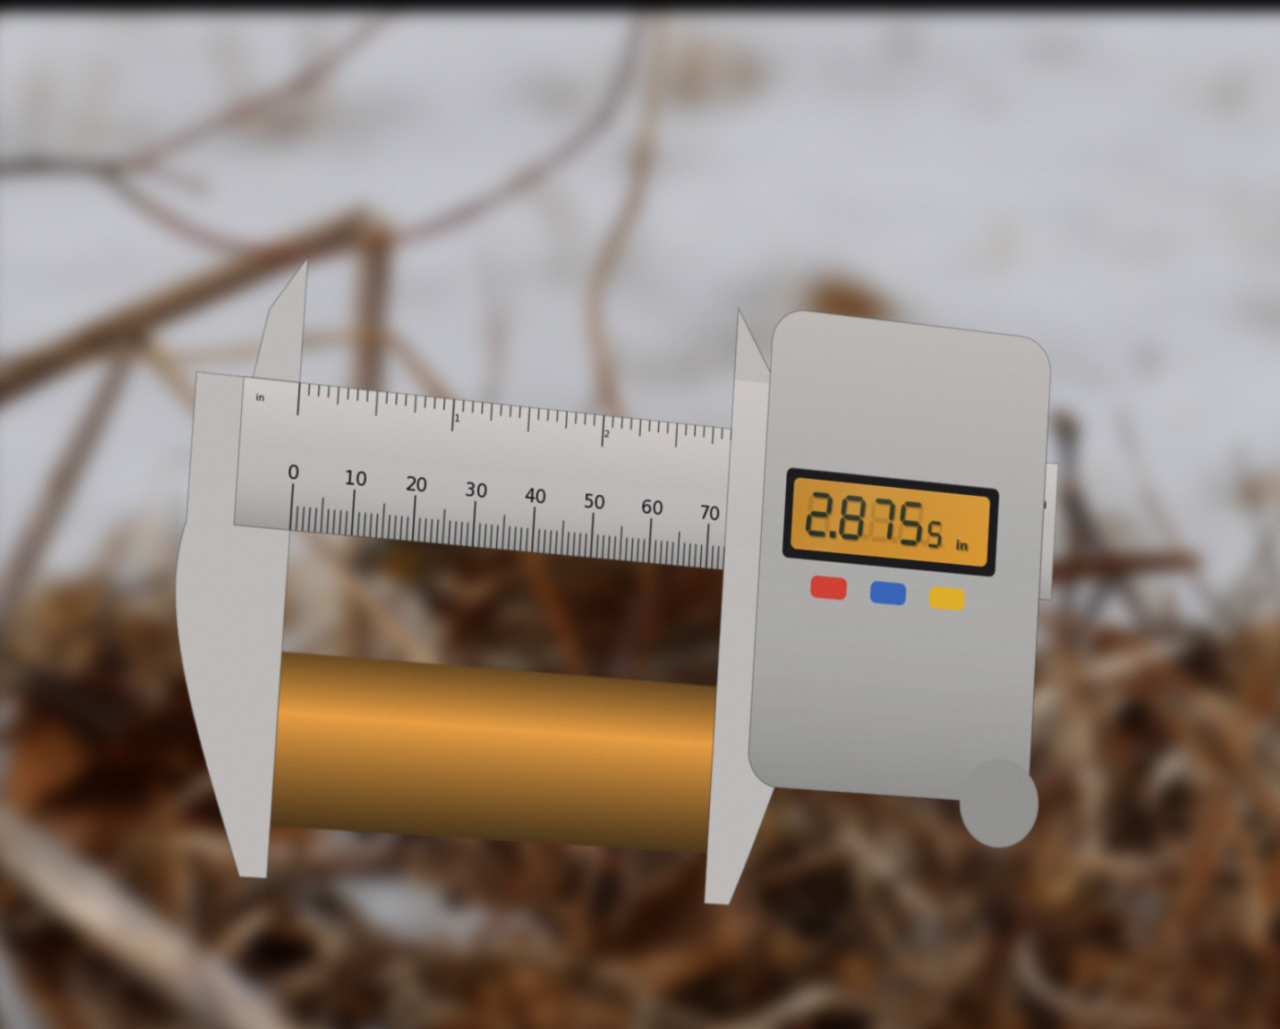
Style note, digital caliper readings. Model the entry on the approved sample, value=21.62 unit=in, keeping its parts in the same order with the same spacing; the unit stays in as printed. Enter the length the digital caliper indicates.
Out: value=2.8755 unit=in
